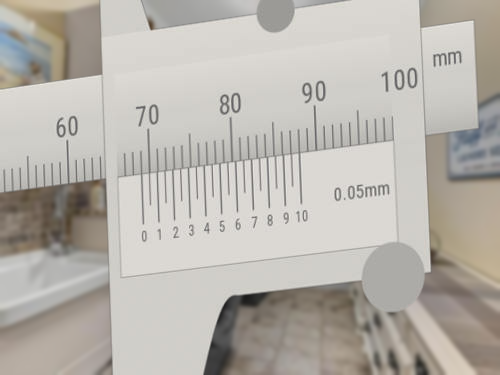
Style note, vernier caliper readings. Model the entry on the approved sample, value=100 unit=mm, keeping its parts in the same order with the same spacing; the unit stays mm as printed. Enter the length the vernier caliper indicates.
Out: value=69.0 unit=mm
